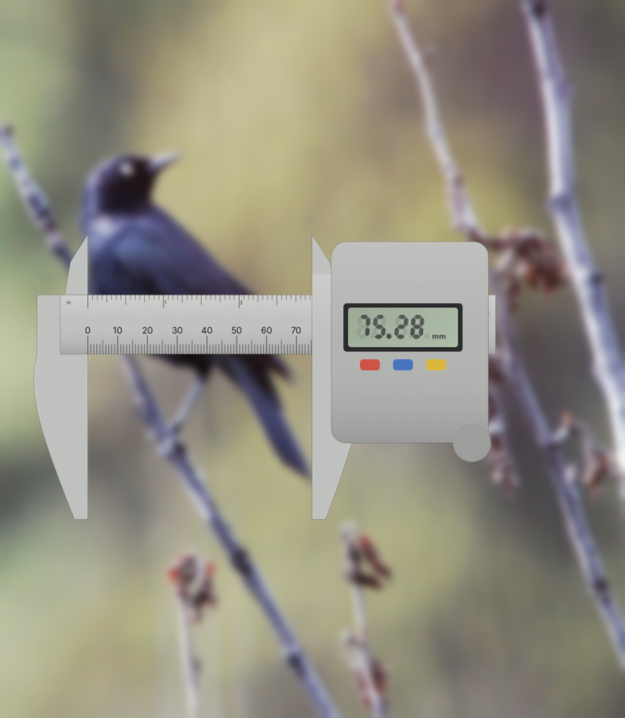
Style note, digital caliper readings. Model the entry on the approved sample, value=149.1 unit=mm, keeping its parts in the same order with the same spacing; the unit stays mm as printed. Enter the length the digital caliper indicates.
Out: value=75.28 unit=mm
